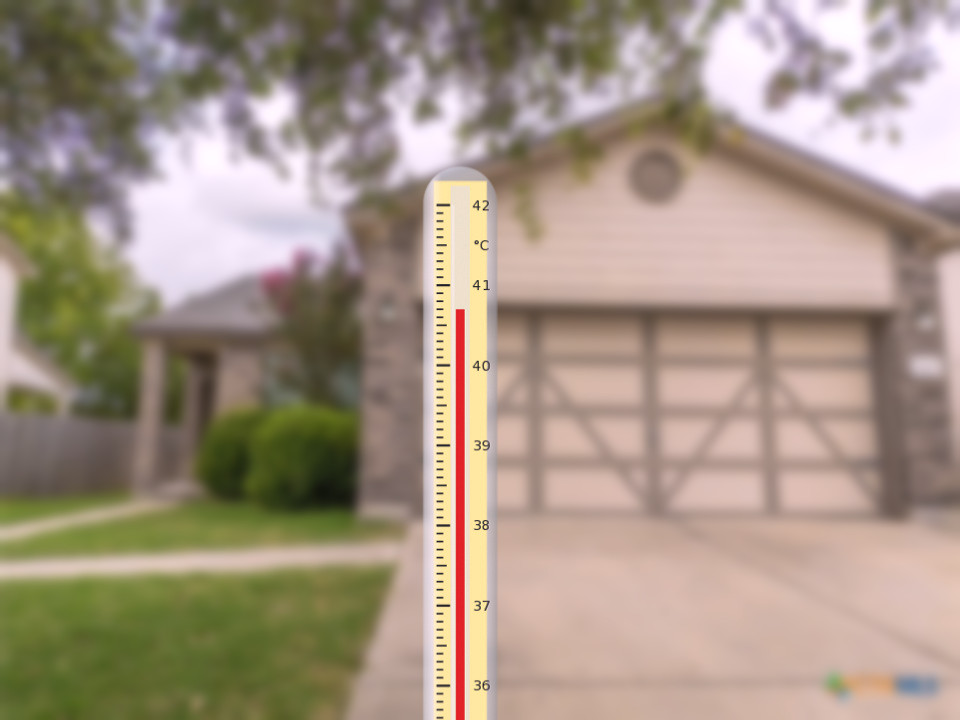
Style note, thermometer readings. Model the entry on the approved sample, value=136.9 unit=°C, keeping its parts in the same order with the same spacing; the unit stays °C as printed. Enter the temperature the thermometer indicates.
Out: value=40.7 unit=°C
